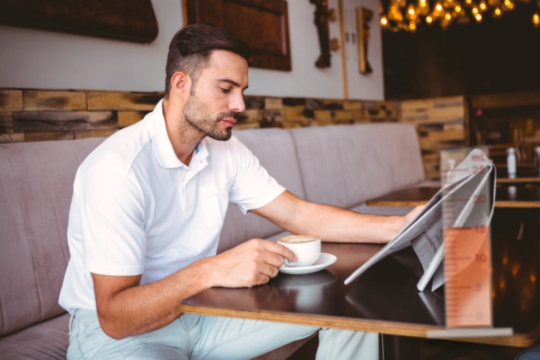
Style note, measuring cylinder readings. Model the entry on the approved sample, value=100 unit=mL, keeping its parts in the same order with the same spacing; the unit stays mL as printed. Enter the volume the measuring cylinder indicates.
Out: value=15 unit=mL
